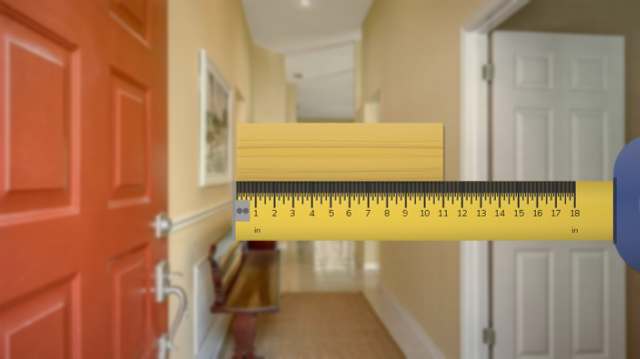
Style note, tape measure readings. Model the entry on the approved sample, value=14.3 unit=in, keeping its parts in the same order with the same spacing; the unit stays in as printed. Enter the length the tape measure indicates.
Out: value=11 unit=in
